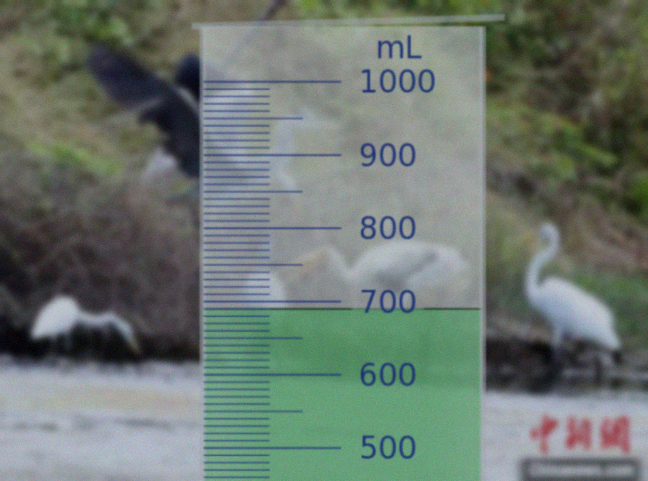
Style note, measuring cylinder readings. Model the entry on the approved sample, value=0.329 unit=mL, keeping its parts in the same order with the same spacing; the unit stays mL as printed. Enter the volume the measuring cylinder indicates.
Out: value=690 unit=mL
